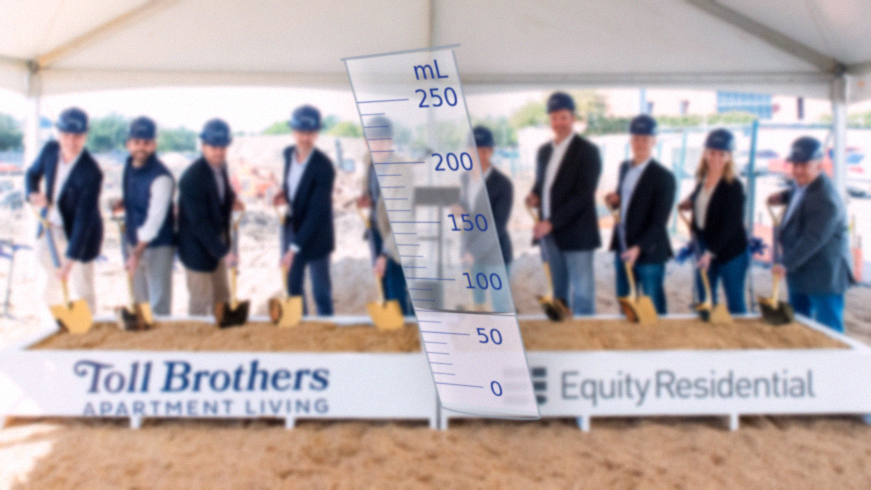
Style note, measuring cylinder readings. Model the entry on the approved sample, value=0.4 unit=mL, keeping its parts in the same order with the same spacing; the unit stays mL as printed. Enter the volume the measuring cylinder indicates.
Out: value=70 unit=mL
